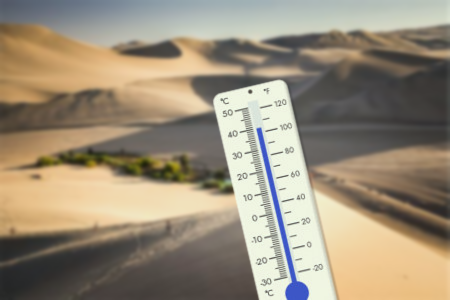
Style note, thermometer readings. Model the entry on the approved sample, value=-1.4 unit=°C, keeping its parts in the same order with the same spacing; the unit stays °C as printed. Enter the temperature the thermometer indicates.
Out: value=40 unit=°C
